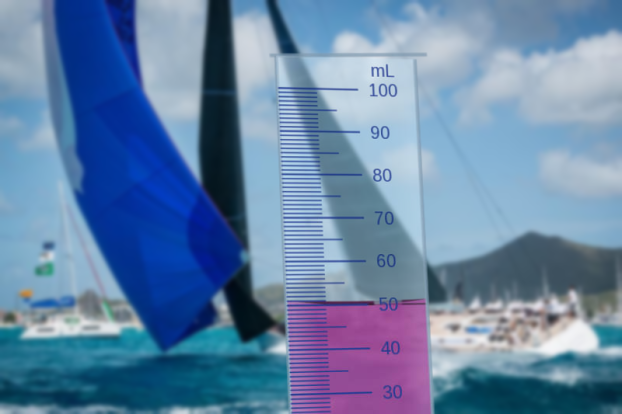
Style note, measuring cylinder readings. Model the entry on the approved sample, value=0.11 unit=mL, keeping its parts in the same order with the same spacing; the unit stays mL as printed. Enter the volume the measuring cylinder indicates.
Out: value=50 unit=mL
